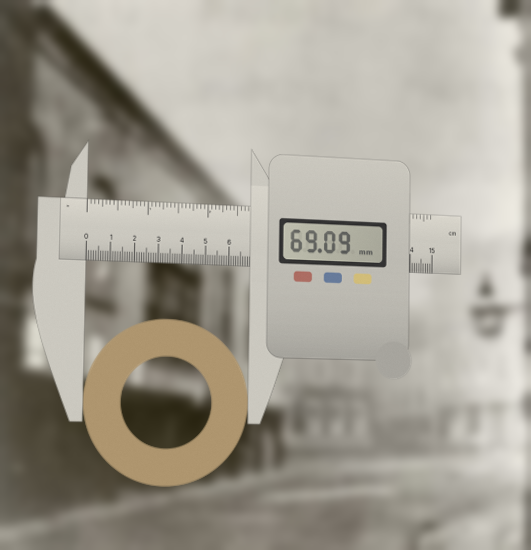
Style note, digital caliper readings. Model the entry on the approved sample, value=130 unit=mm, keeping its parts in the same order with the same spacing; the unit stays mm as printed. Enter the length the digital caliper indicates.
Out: value=69.09 unit=mm
